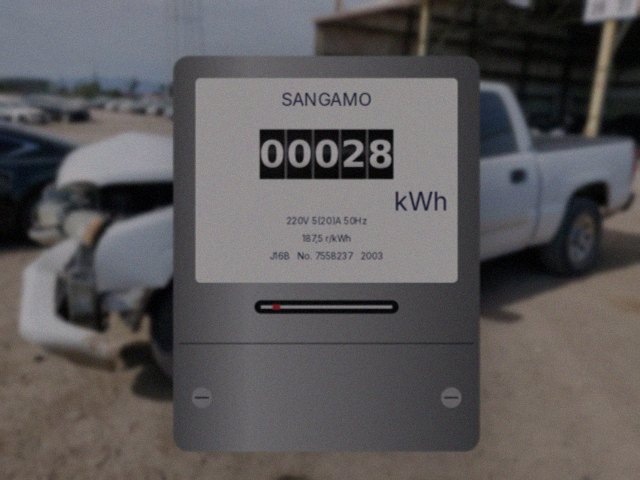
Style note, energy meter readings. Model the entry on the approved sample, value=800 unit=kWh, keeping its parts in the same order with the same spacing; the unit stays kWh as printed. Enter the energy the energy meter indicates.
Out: value=28 unit=kWh
